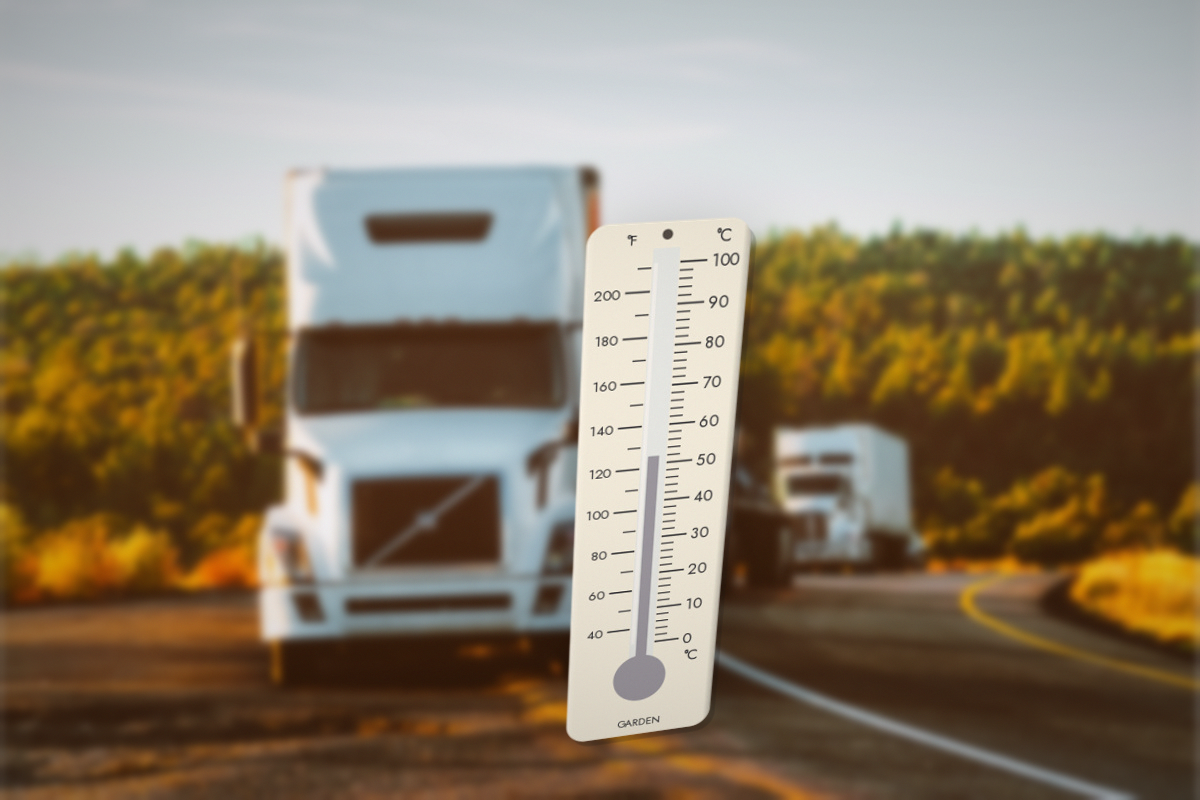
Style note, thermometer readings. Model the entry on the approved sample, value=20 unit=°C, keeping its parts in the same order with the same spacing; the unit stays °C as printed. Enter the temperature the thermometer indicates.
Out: value=52 unit=°C
